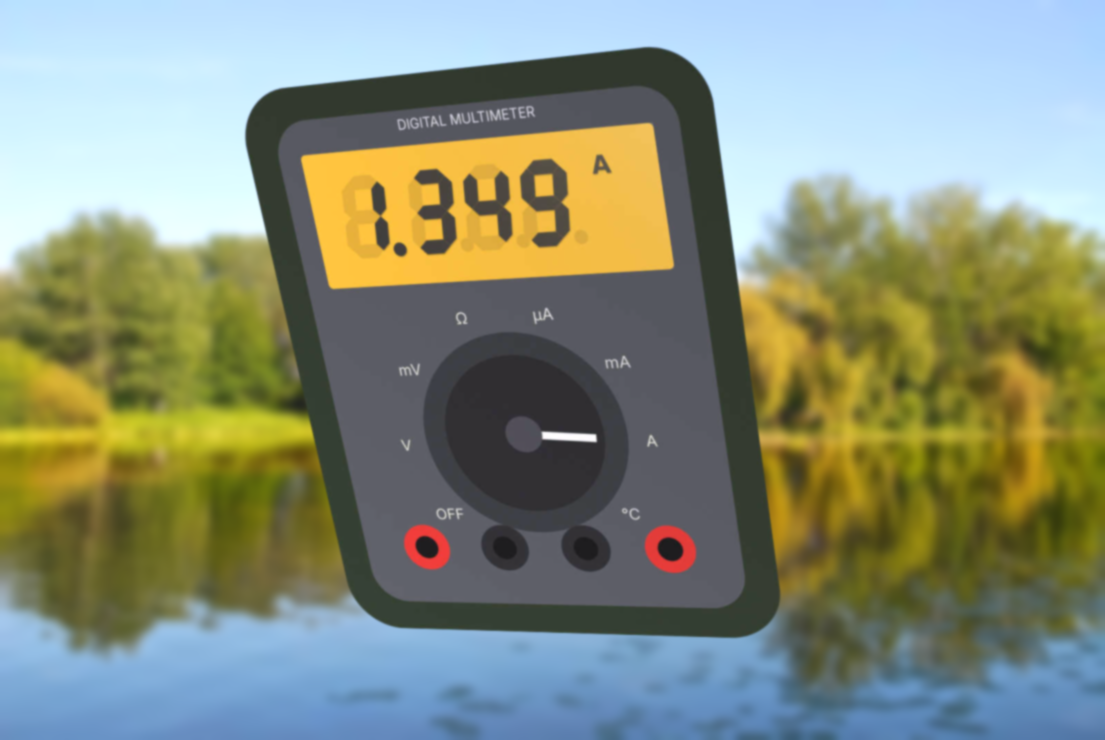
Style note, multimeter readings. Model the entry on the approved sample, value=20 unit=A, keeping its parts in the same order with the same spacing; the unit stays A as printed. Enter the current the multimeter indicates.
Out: value=1.349 unit=A
